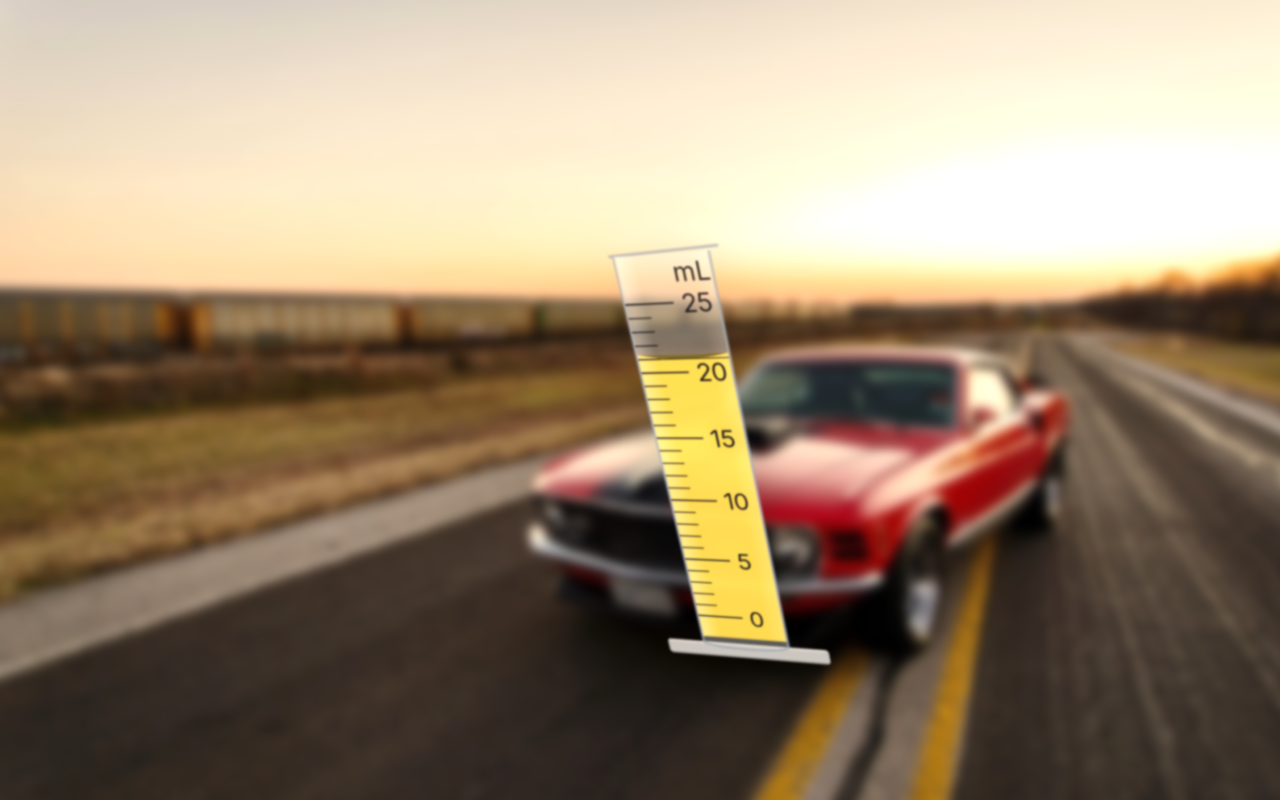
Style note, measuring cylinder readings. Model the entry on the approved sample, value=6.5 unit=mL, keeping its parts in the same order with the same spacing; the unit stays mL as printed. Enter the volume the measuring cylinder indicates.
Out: value=21 unit=mL
